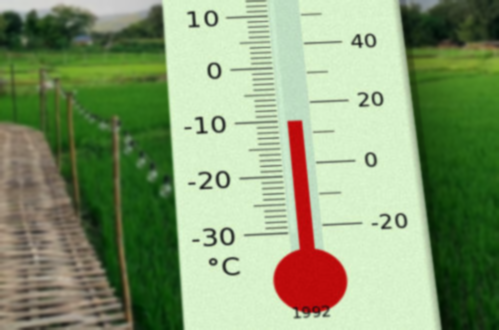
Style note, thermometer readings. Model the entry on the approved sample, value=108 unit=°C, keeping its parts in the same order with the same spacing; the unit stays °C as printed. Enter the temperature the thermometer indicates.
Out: value=-10 unit=°C
